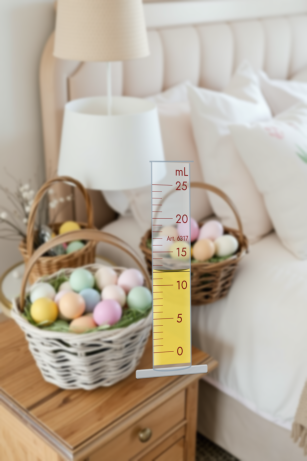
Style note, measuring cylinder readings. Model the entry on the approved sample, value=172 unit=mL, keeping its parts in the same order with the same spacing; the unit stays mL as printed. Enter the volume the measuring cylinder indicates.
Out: value=12 unit=mL
